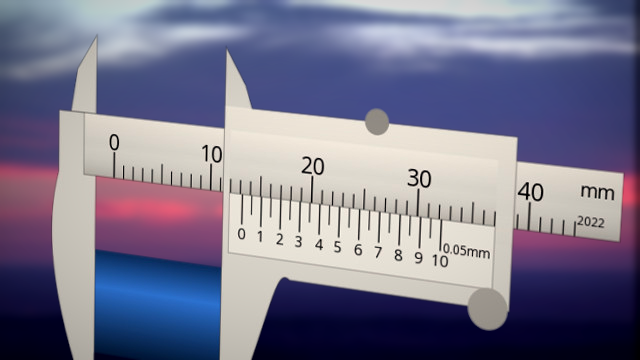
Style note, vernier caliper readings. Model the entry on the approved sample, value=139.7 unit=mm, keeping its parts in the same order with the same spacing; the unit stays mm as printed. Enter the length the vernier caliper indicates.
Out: value=13.2 unit=mm
